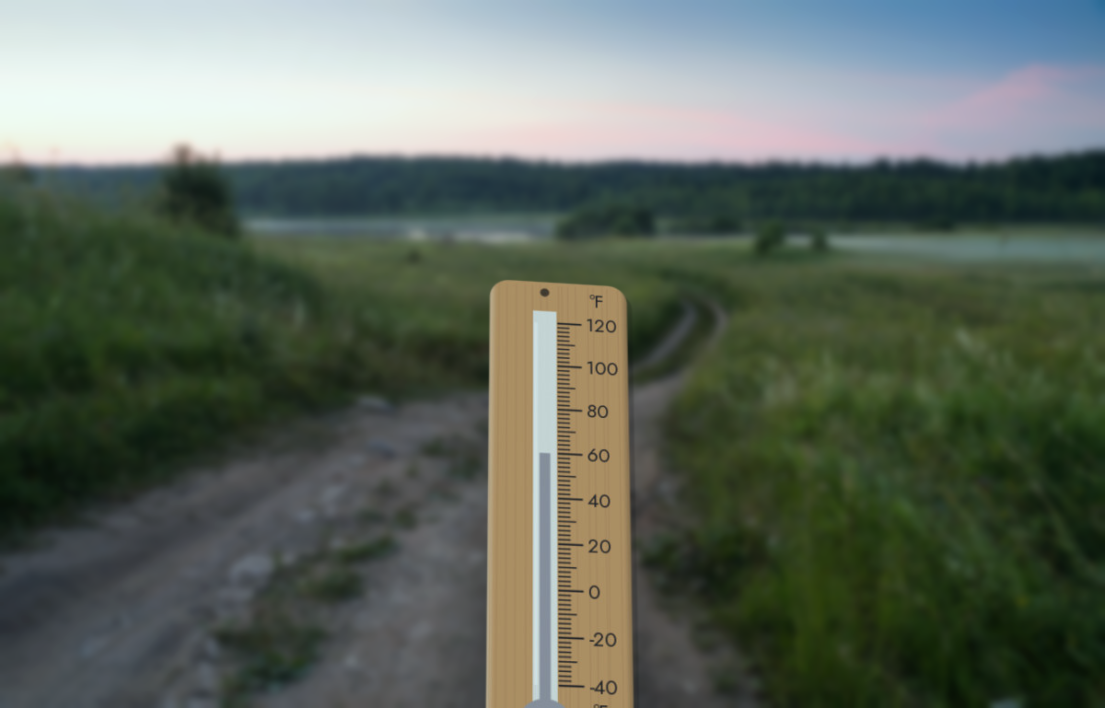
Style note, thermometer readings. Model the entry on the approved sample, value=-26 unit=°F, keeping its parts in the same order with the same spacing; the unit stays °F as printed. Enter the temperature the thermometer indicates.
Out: value=60 unit=°F
